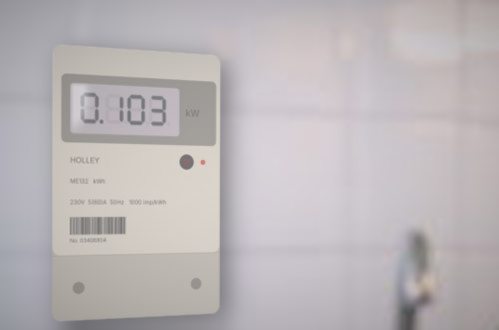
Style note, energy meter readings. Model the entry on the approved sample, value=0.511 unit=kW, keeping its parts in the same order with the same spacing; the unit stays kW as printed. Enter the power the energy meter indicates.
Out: value=0.103 unit=kW
